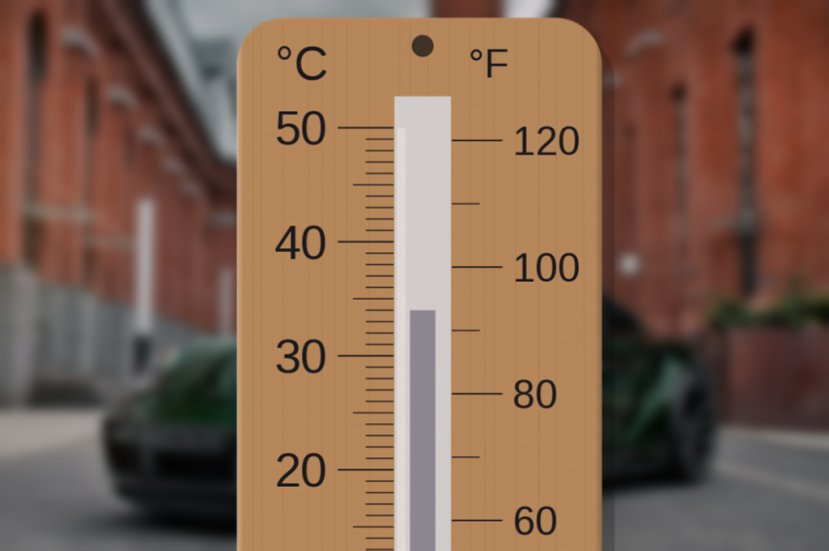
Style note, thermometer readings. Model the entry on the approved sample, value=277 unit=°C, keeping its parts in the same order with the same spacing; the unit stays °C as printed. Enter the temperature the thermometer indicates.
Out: value=34 unit=°C
